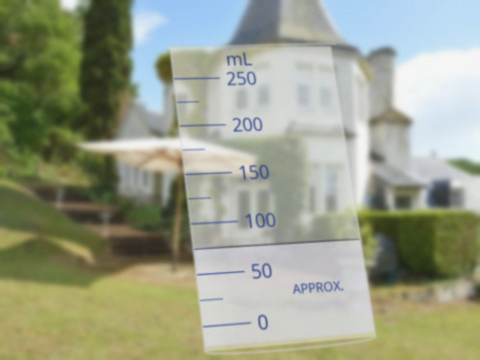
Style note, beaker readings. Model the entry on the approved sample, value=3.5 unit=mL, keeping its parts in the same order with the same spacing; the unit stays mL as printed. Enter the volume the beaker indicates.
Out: value=75 unit=mL
